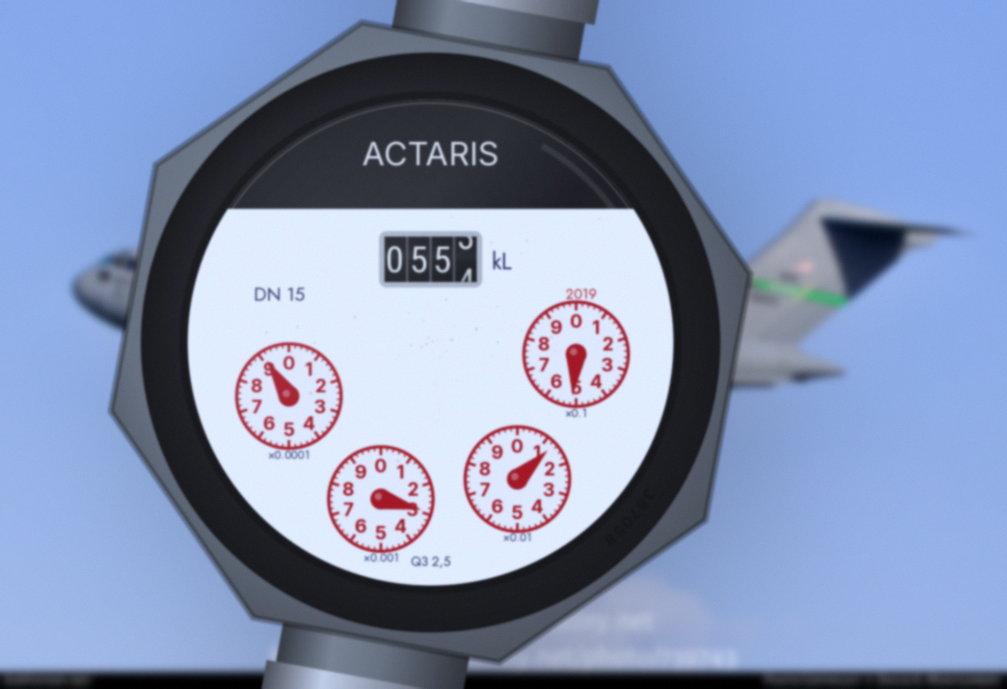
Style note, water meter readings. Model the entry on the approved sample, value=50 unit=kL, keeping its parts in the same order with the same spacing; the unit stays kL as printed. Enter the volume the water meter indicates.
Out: value=553.5129 unit=kL
